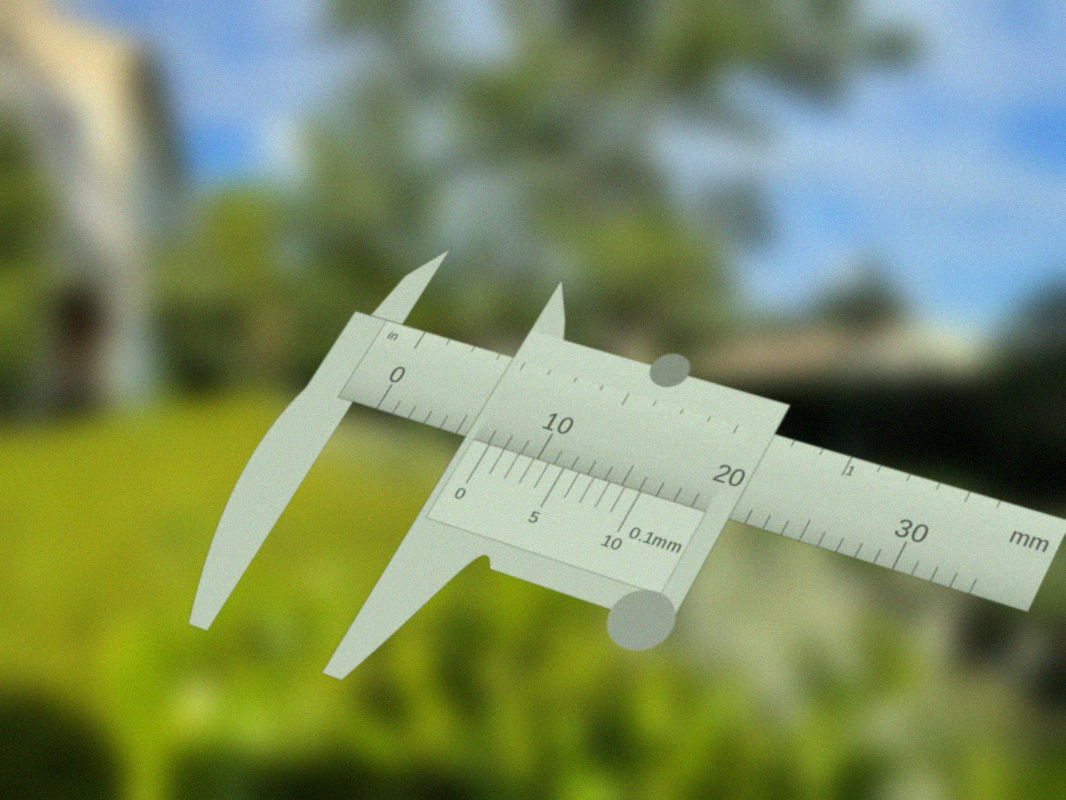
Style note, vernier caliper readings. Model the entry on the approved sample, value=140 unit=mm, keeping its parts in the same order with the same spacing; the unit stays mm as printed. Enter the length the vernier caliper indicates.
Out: value=7.1 unit=mm
